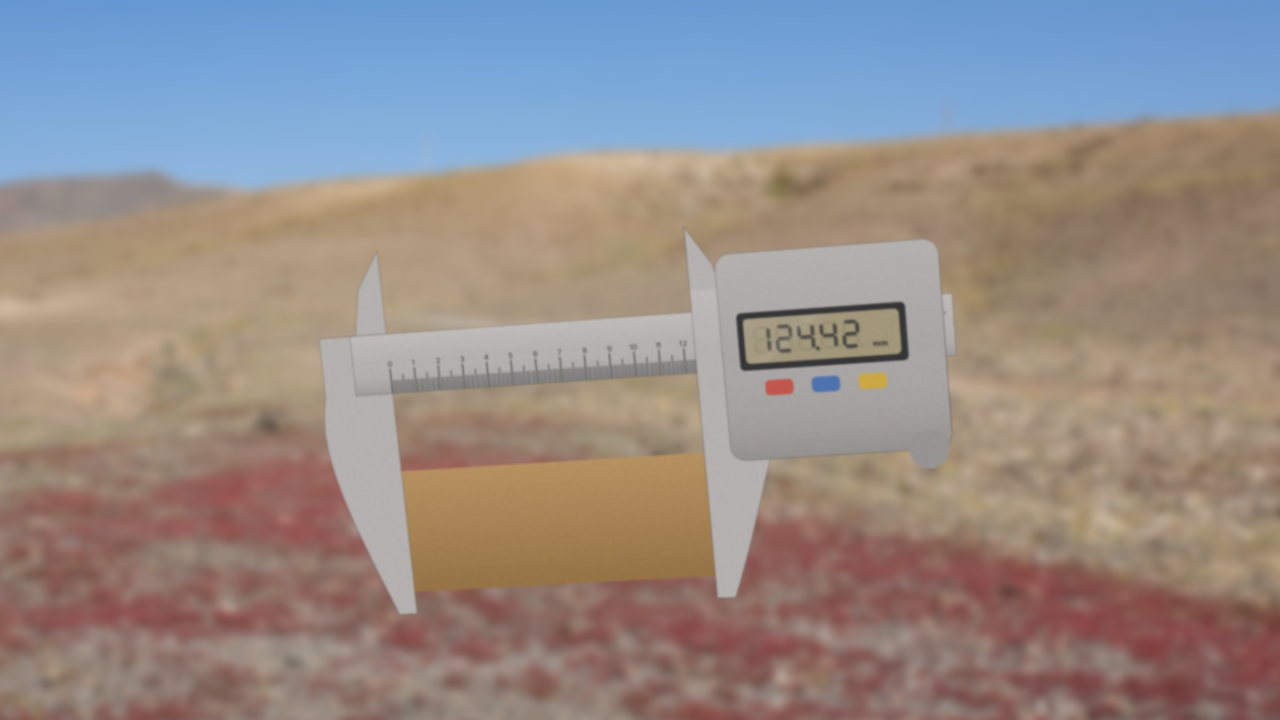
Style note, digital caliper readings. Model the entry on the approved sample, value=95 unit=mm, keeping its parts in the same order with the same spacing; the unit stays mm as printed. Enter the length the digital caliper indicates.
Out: value=124.42 unit=mm
